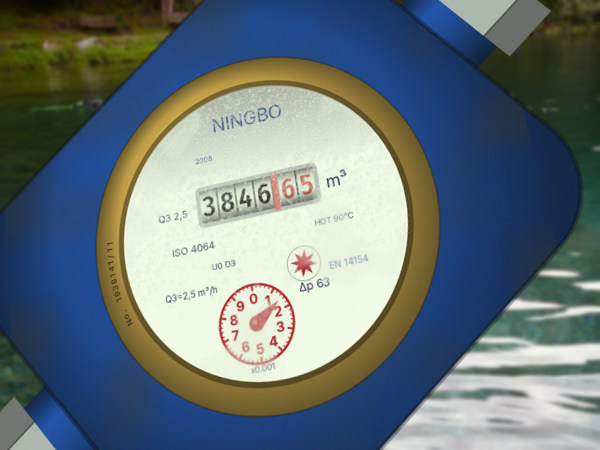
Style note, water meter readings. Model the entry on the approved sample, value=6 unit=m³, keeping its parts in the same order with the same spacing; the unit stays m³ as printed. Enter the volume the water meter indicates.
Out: value=3846.651 unit=m³
